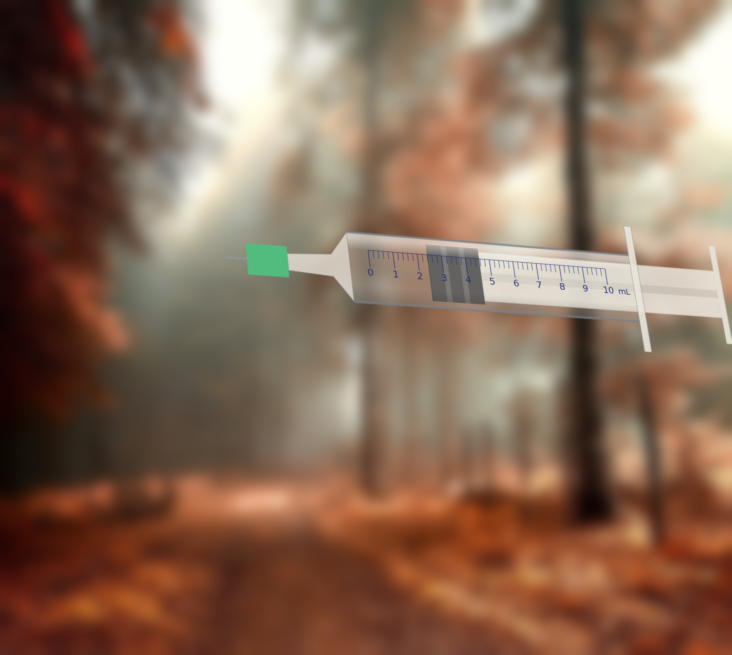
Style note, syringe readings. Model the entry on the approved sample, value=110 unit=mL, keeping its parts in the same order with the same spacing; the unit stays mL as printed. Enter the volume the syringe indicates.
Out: value=2.4 unit=mL
